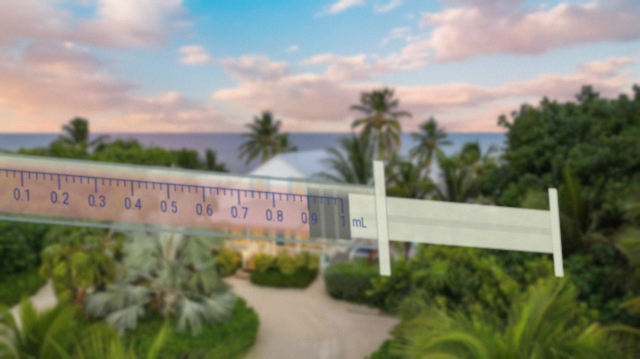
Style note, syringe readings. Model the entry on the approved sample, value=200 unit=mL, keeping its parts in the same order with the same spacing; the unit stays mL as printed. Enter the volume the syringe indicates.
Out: value=0.9 unit=mL
